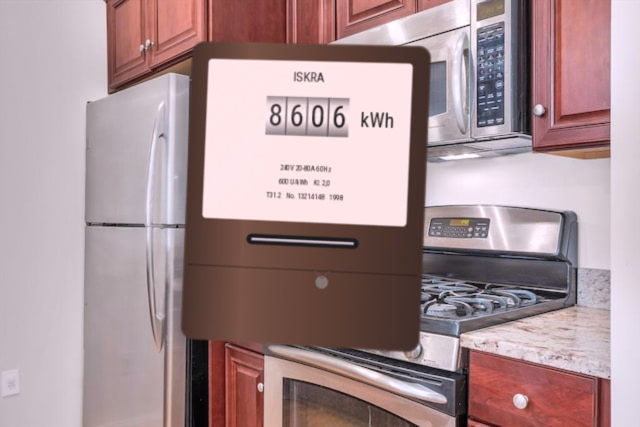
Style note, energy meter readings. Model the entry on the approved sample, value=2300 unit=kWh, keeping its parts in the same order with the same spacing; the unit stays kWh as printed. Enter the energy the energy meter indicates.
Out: value=8606 unit=kWh
